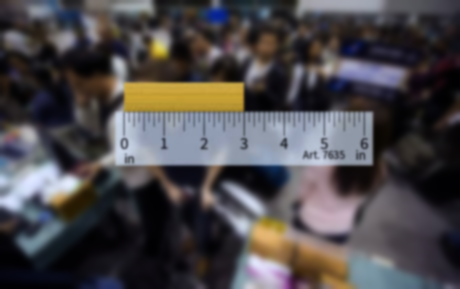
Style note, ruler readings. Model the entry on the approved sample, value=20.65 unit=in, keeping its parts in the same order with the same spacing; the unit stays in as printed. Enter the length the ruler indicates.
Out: value=3 unit=in
